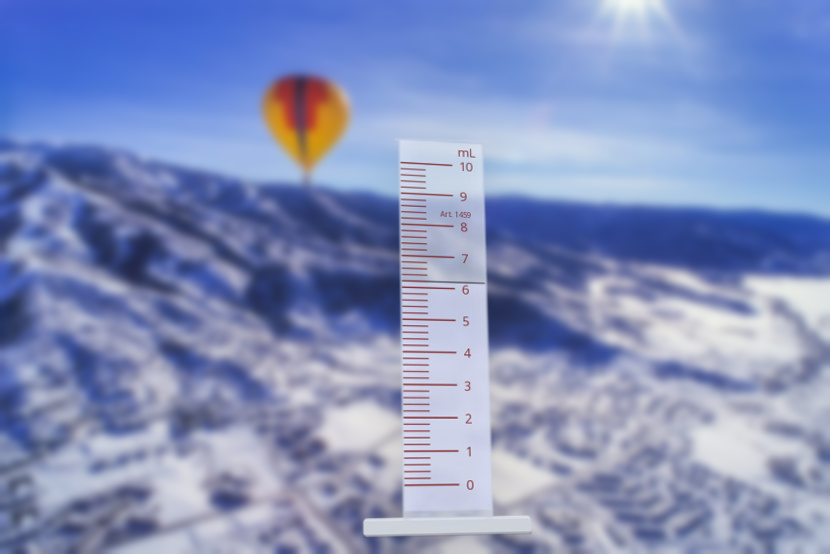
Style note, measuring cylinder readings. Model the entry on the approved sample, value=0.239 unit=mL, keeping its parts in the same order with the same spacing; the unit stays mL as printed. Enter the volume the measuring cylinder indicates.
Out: value=6.2 unit=mL
